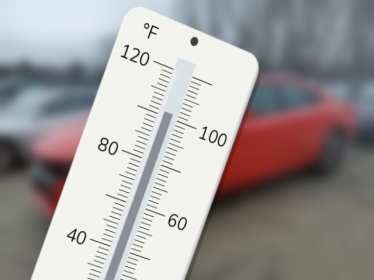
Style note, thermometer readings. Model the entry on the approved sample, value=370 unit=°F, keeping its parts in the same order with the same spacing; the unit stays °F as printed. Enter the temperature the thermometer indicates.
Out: value=102 unit=°F
